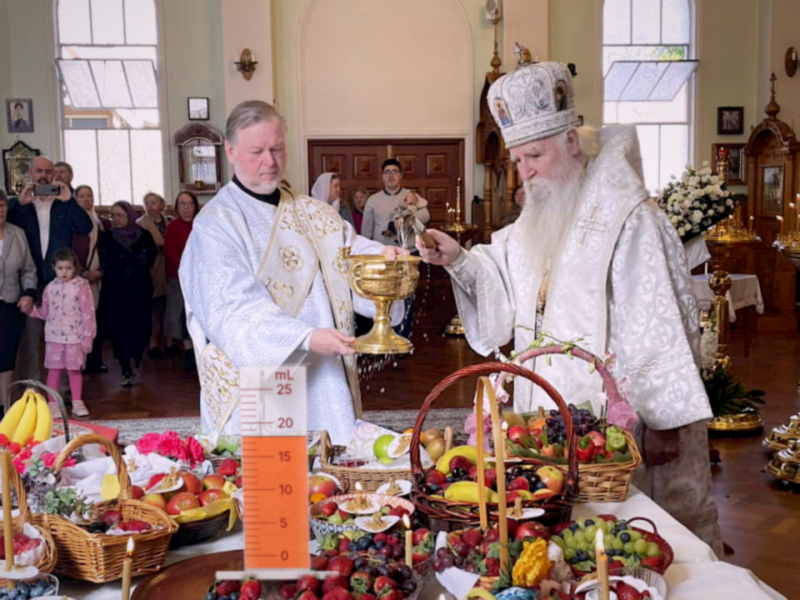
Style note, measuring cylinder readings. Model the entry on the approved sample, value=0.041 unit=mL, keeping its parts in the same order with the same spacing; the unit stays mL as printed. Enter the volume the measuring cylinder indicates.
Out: value=18 unit=mL
